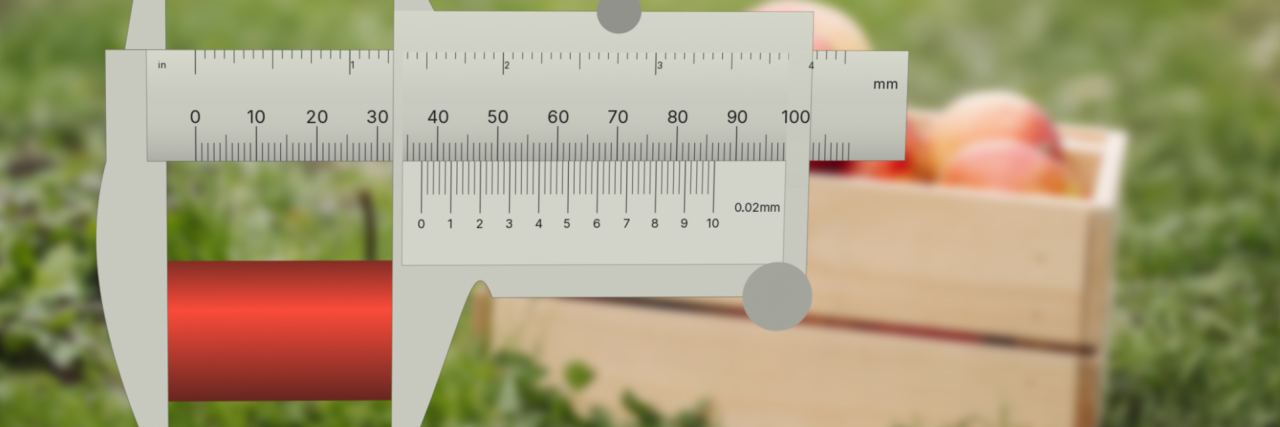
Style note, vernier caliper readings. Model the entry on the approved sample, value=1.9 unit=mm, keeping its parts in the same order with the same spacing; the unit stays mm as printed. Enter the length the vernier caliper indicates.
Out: value=37.4 unit=mm
